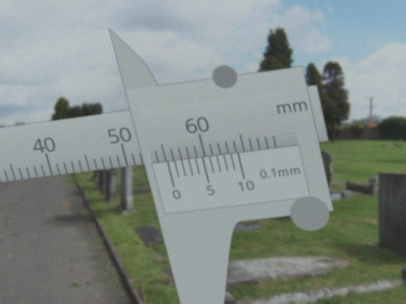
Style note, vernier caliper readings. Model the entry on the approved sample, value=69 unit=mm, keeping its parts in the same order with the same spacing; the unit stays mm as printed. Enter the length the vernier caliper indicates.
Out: value=55.2 unit=mm
